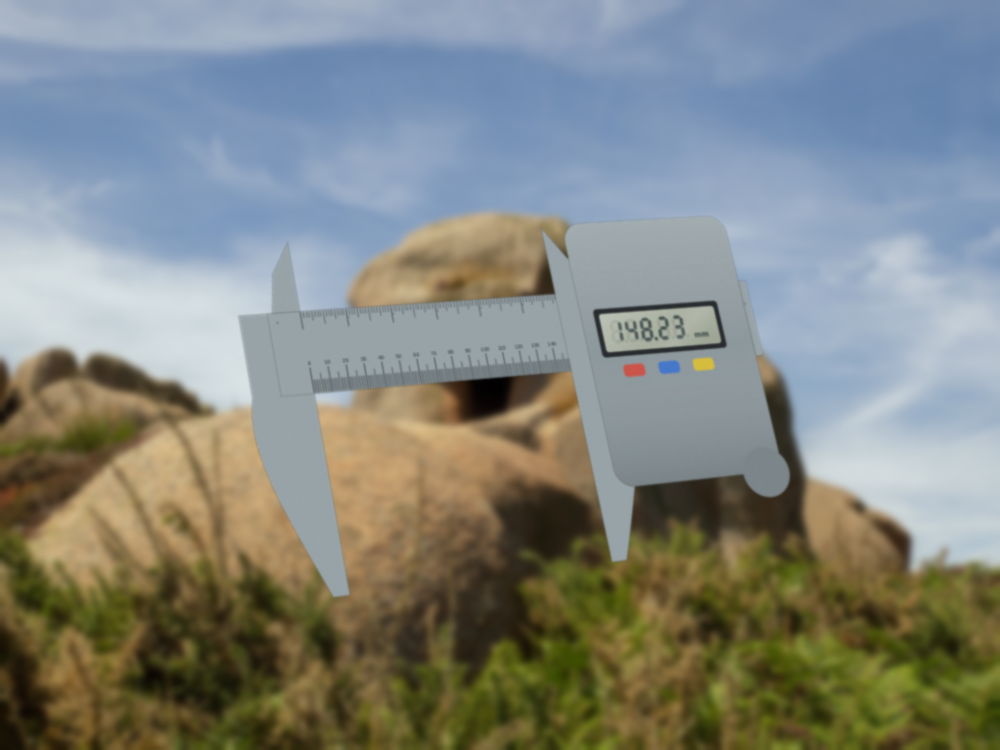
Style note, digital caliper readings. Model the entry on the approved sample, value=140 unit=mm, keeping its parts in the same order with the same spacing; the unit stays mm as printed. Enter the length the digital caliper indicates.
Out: value=148.23 unit=mm
